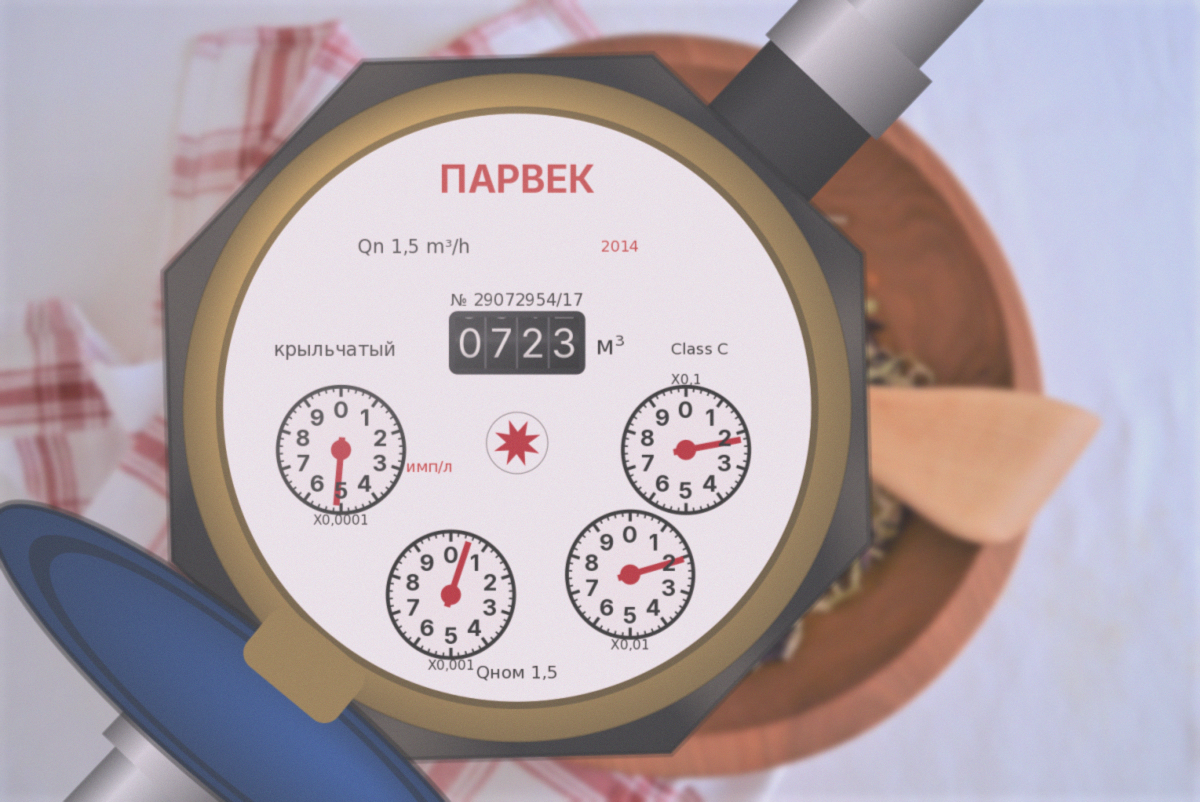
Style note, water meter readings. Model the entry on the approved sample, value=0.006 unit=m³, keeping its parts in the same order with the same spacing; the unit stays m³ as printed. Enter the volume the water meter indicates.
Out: value=723.2205 unit=m³
